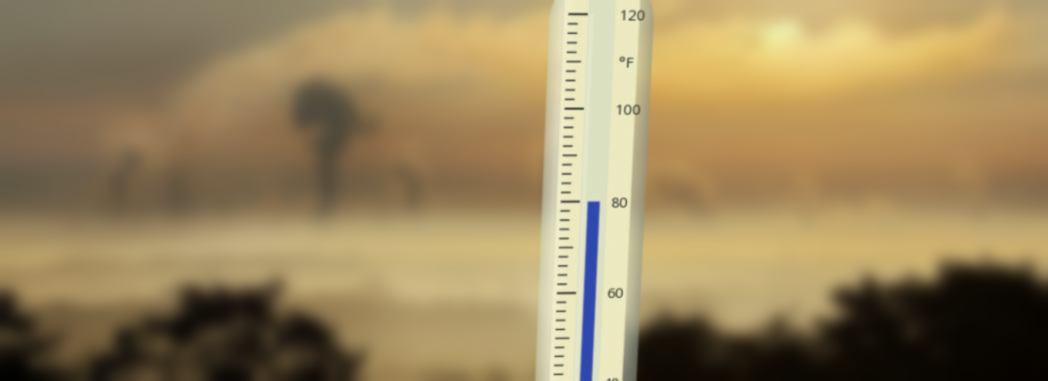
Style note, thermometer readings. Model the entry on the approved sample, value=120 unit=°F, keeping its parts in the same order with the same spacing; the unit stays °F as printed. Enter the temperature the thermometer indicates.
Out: value=80 unit=°F
